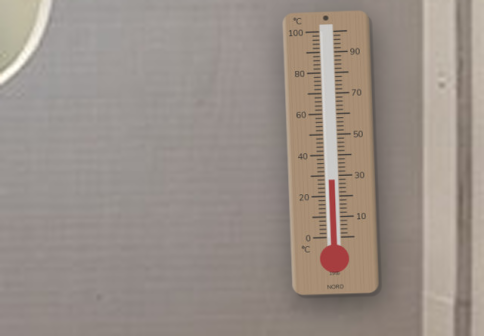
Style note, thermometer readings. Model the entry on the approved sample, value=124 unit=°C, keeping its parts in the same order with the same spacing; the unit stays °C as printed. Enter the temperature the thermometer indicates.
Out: value=28 unit=°C
